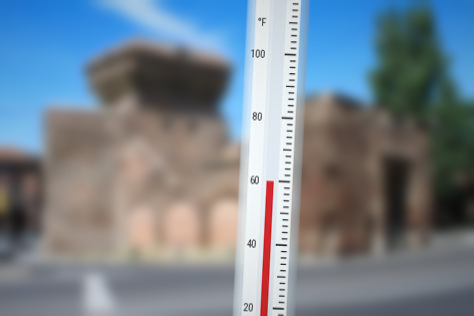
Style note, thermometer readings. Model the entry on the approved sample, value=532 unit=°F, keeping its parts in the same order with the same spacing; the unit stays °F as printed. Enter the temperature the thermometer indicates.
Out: value=60 unit=°F
